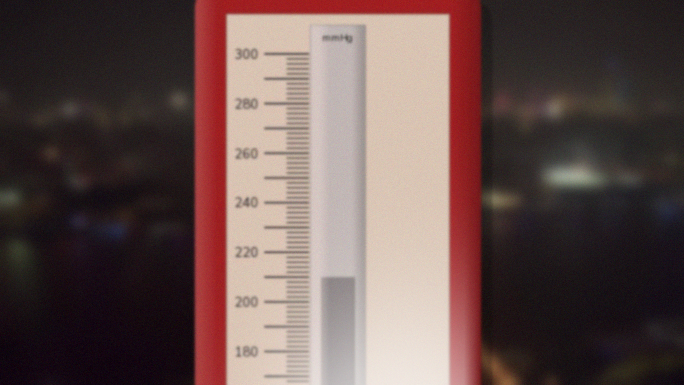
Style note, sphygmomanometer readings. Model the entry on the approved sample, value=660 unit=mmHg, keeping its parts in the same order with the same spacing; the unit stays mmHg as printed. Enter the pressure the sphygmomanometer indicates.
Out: value=210 unit=mmHg
